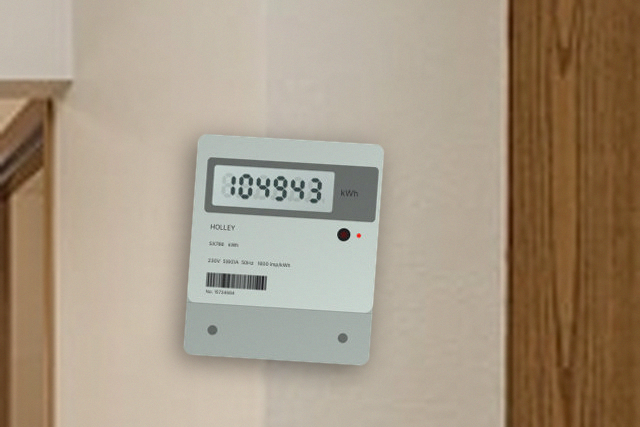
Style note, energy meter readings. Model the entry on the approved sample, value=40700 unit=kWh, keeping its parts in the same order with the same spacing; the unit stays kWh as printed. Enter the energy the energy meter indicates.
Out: value=104943 unit=kWh
